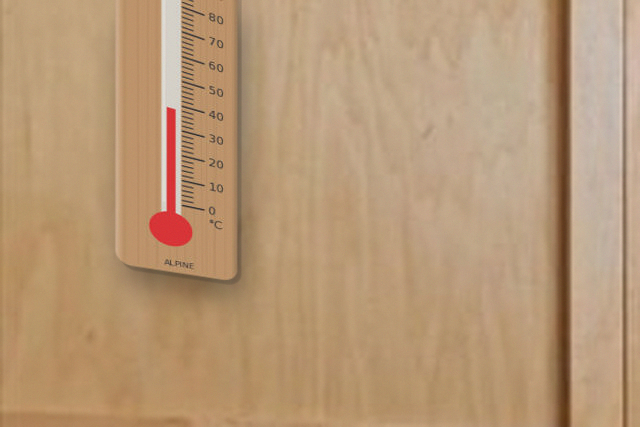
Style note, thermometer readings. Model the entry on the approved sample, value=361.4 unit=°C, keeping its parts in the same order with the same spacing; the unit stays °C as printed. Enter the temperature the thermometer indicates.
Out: value=38 unit=°C
